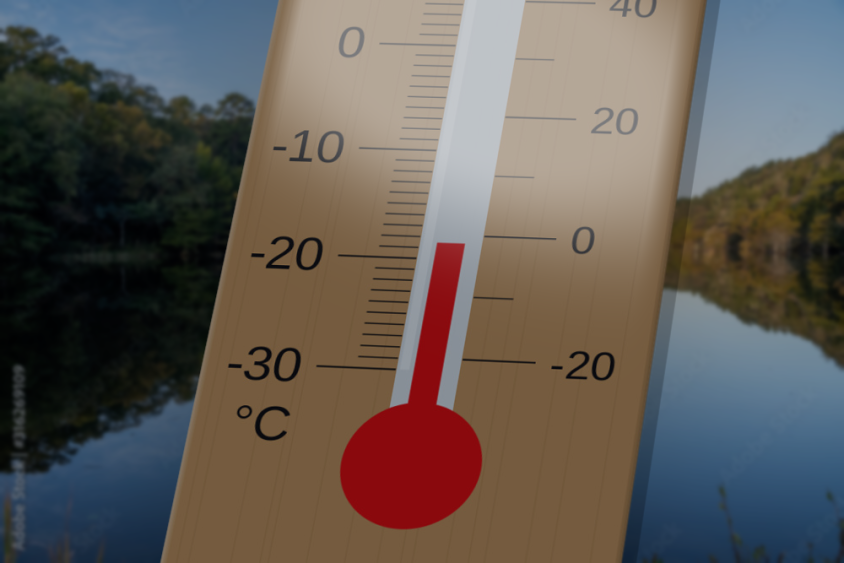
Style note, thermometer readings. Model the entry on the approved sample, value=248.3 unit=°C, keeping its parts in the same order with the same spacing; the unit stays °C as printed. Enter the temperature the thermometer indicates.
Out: value=-18.5 unit=°C
